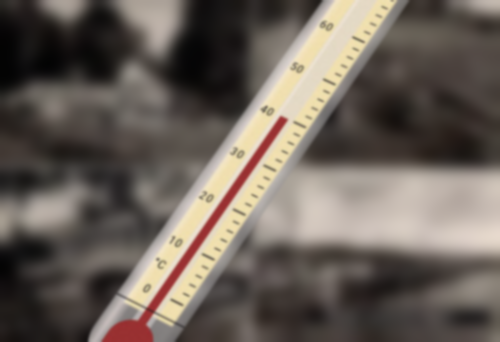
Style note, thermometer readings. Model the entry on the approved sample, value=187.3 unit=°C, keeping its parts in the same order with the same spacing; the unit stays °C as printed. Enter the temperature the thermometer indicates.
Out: value=40 unit=°C
